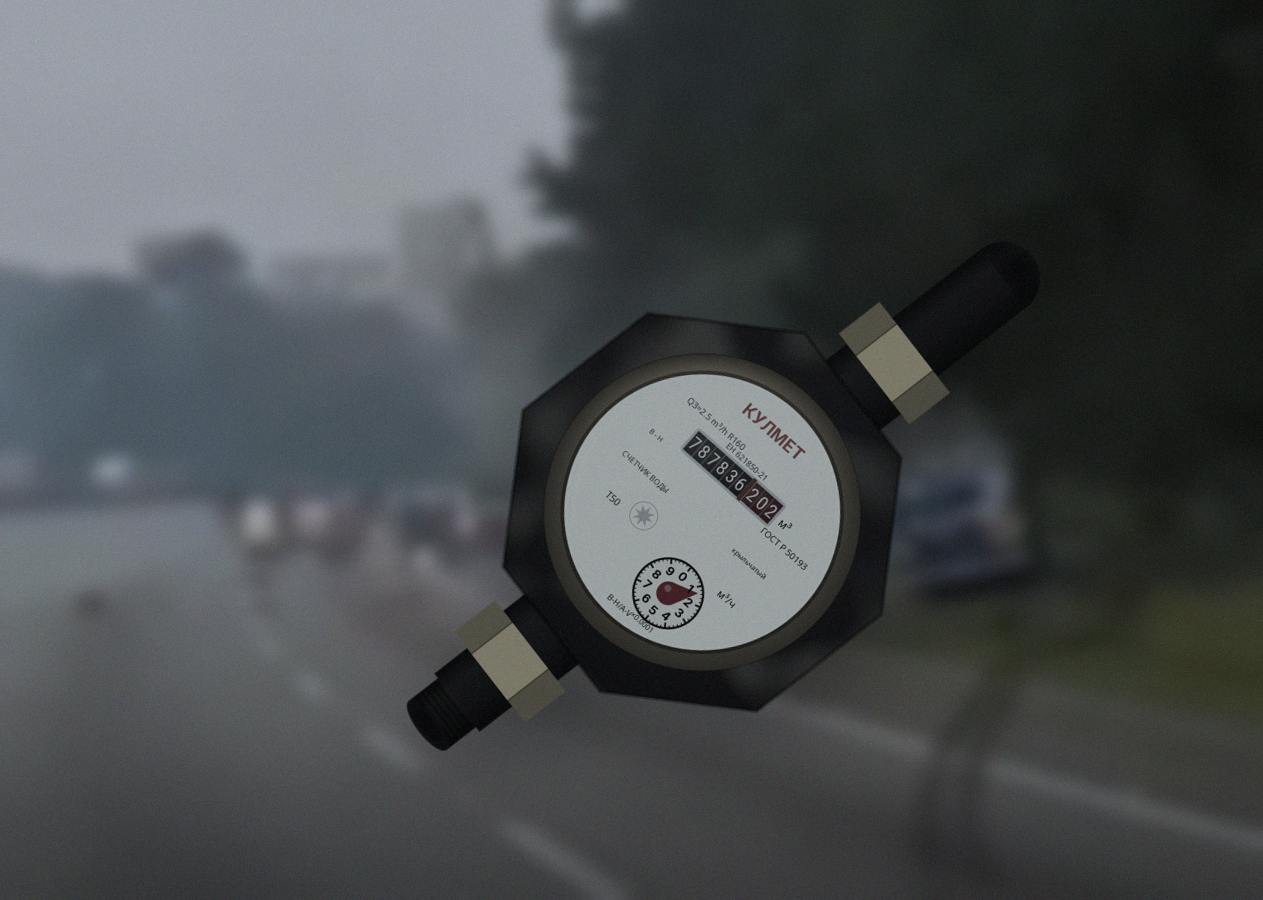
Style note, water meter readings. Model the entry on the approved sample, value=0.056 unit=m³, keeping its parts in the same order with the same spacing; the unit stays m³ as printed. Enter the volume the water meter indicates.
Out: value=787836.2021 unit=m³
